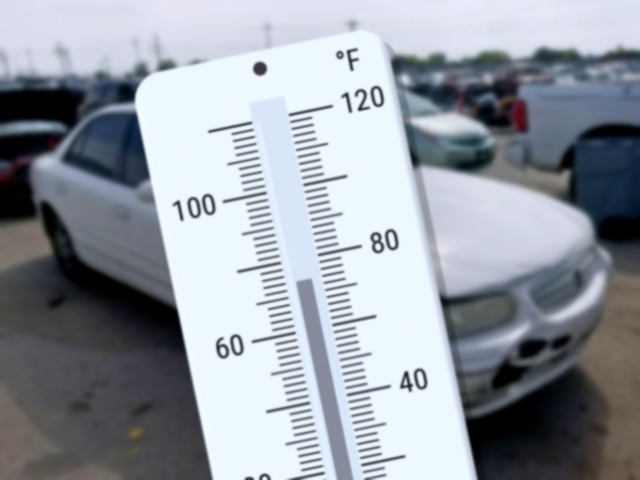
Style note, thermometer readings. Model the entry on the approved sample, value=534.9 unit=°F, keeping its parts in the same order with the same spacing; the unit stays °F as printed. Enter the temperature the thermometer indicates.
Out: value=74 unit=°F
